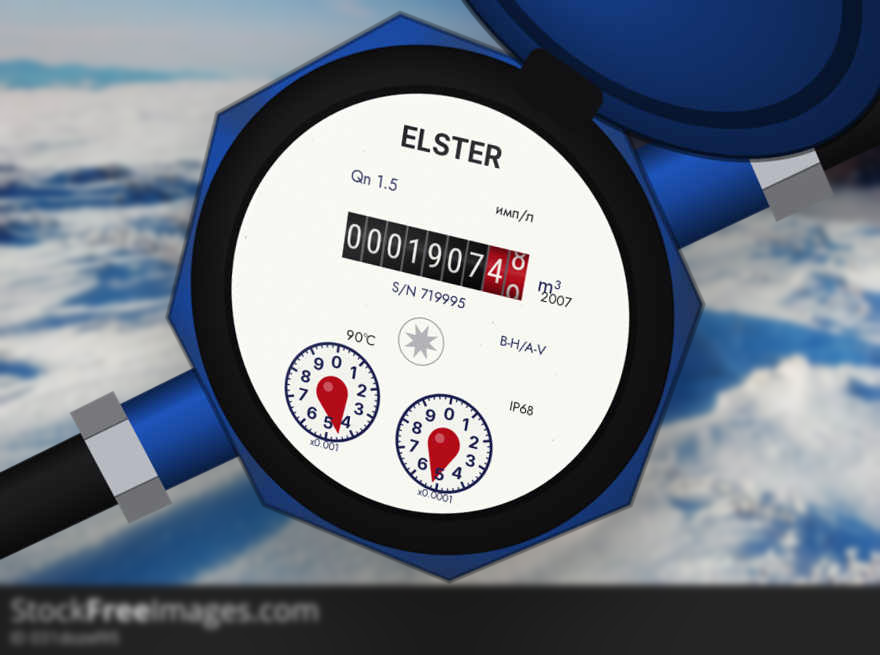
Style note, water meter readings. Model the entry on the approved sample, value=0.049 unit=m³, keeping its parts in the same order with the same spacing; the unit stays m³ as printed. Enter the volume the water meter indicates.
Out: value=1907.4845 unit=m³
